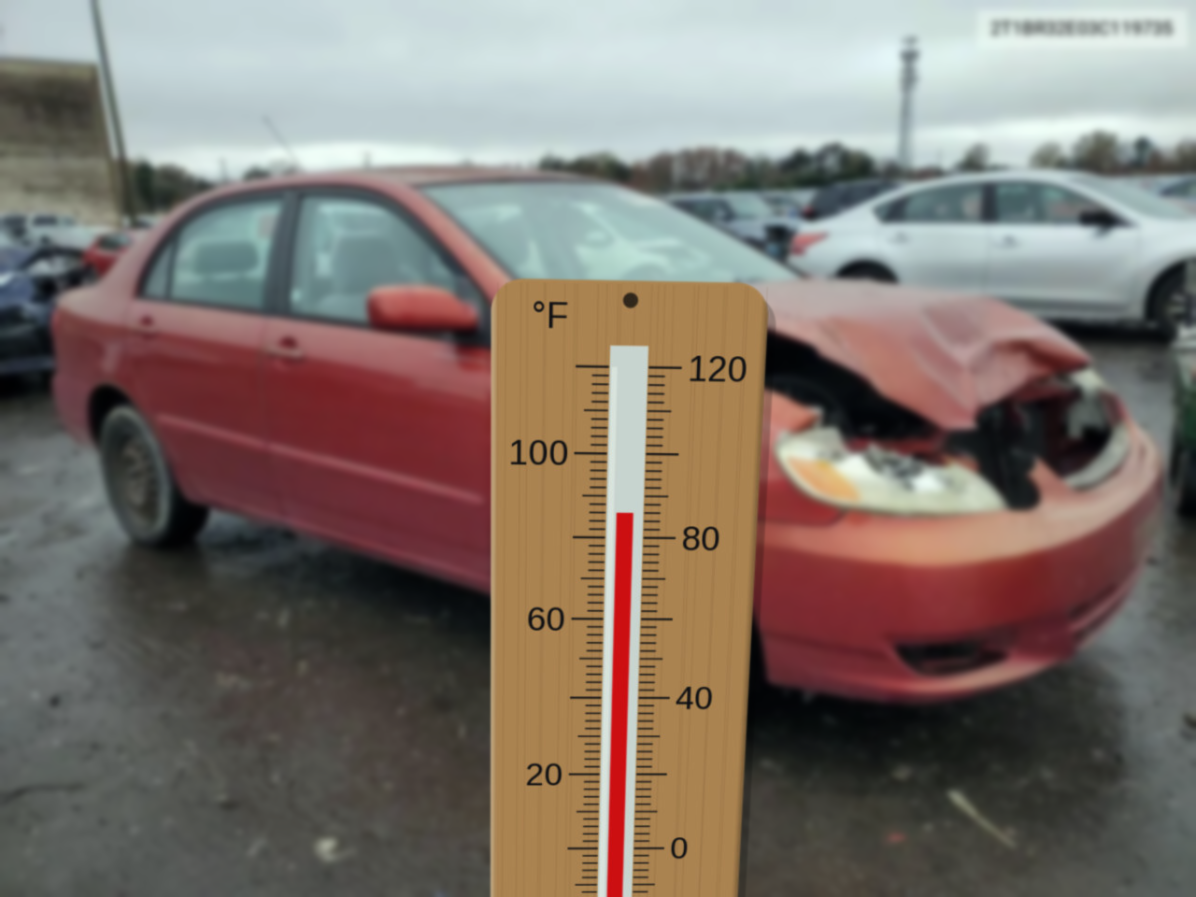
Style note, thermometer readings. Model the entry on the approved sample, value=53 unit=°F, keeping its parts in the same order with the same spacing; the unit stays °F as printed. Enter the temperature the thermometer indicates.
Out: value=86 unit=°F
